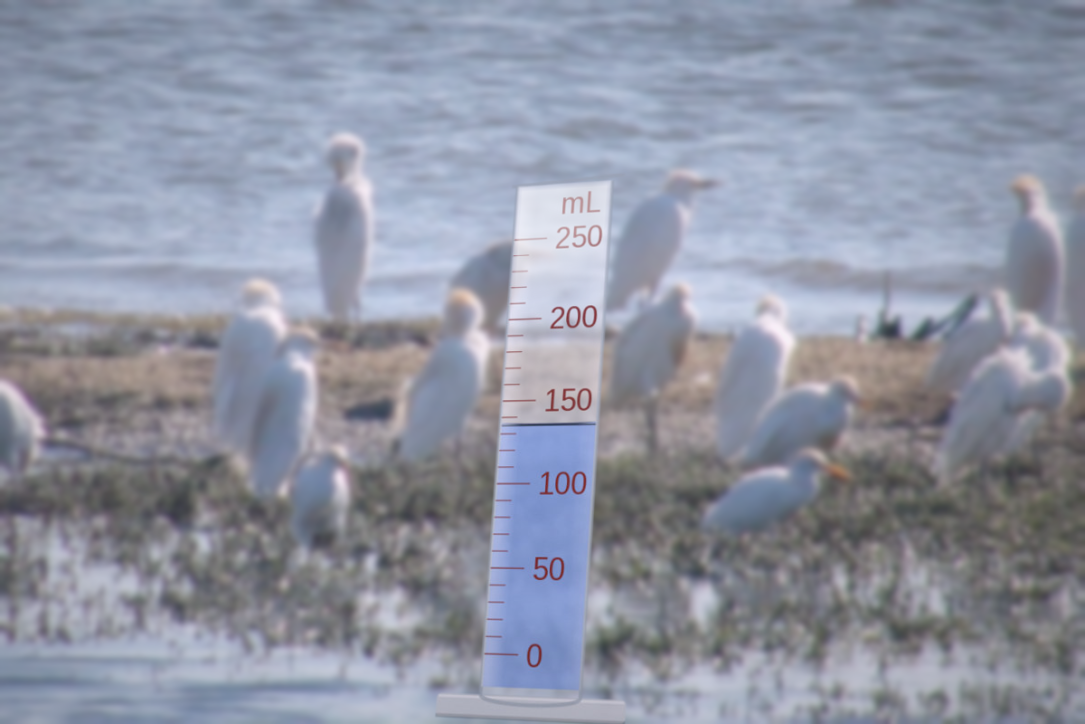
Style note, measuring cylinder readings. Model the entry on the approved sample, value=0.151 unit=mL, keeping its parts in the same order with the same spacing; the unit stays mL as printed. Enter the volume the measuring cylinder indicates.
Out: value=135 unit=mL
